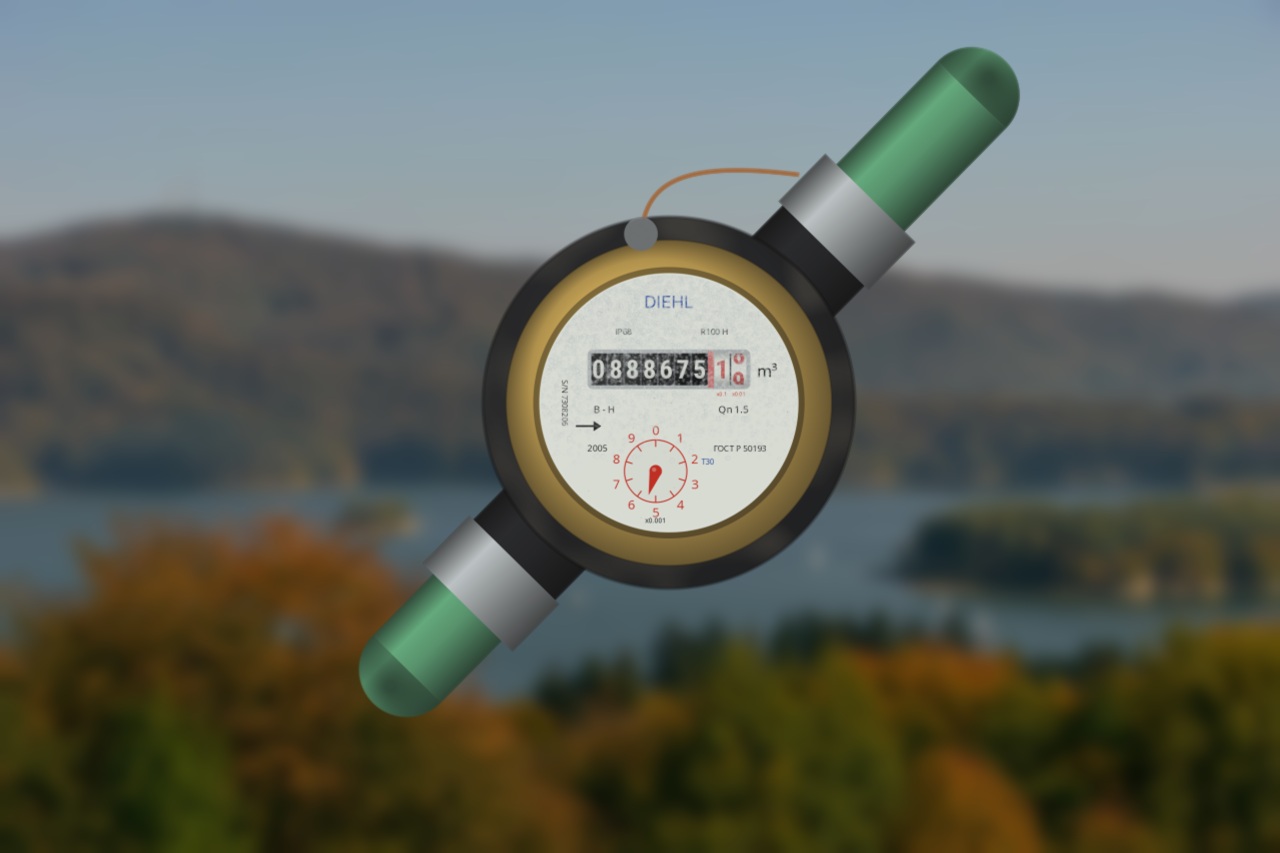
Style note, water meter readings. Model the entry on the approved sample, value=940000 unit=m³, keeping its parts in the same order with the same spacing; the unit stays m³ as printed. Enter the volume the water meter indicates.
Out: value=888675.185 unit=m³
